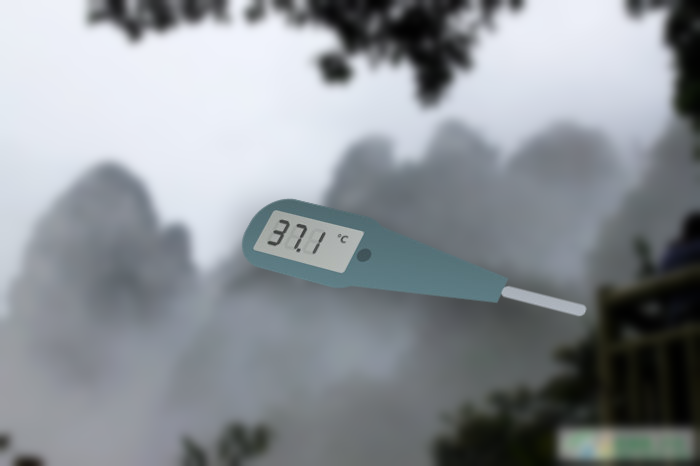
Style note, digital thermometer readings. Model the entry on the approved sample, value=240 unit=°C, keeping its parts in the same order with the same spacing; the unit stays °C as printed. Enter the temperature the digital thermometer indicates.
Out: value=37.1 unit=°C
